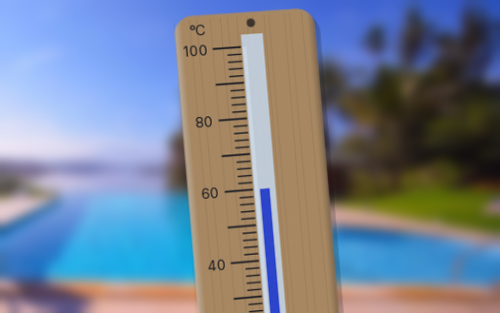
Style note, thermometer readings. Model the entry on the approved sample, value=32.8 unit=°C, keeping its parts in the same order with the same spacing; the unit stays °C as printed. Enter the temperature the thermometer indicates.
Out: value=60 unit=°C
